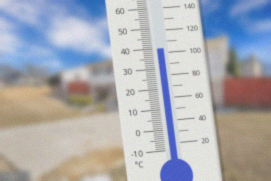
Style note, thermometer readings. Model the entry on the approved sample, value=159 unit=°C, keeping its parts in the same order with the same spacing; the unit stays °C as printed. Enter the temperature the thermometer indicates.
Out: value=40 unit=°C
